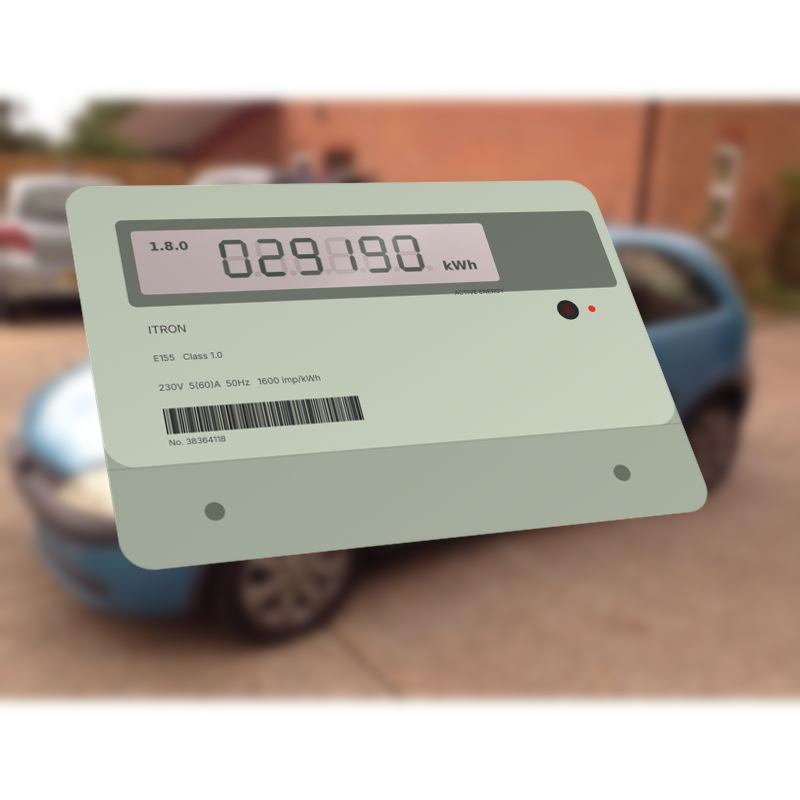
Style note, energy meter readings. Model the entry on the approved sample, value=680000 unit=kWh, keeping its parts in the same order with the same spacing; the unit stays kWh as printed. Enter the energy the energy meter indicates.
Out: value=29190 unit=kWh
